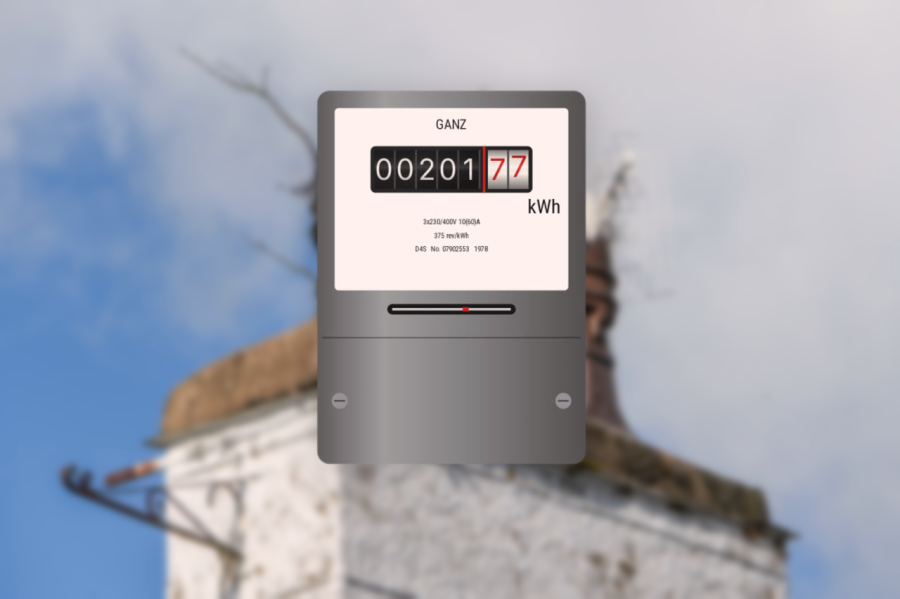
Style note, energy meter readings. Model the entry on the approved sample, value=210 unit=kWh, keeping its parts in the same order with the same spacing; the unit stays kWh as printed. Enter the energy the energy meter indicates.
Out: value=201.77 unit=kWh
